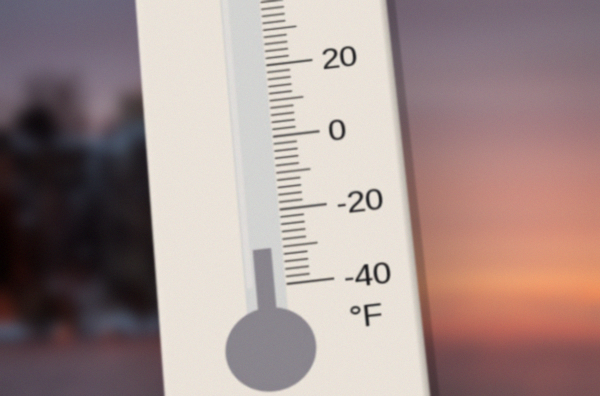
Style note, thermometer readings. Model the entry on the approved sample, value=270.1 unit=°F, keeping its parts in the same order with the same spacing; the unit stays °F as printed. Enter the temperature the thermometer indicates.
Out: value=-30 unit=°F
